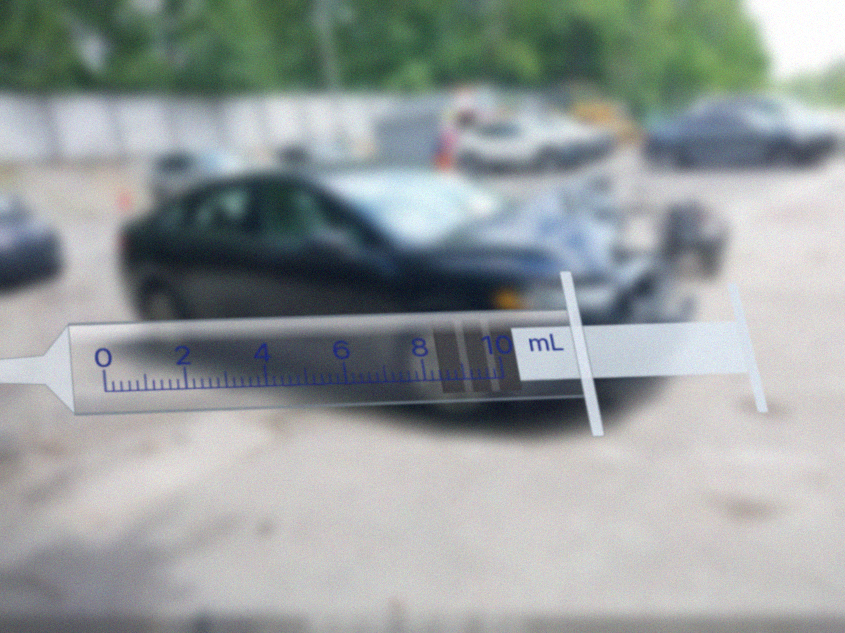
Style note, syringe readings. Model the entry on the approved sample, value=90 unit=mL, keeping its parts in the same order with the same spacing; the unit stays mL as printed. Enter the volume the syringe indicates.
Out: value=8.4 unit=mL
